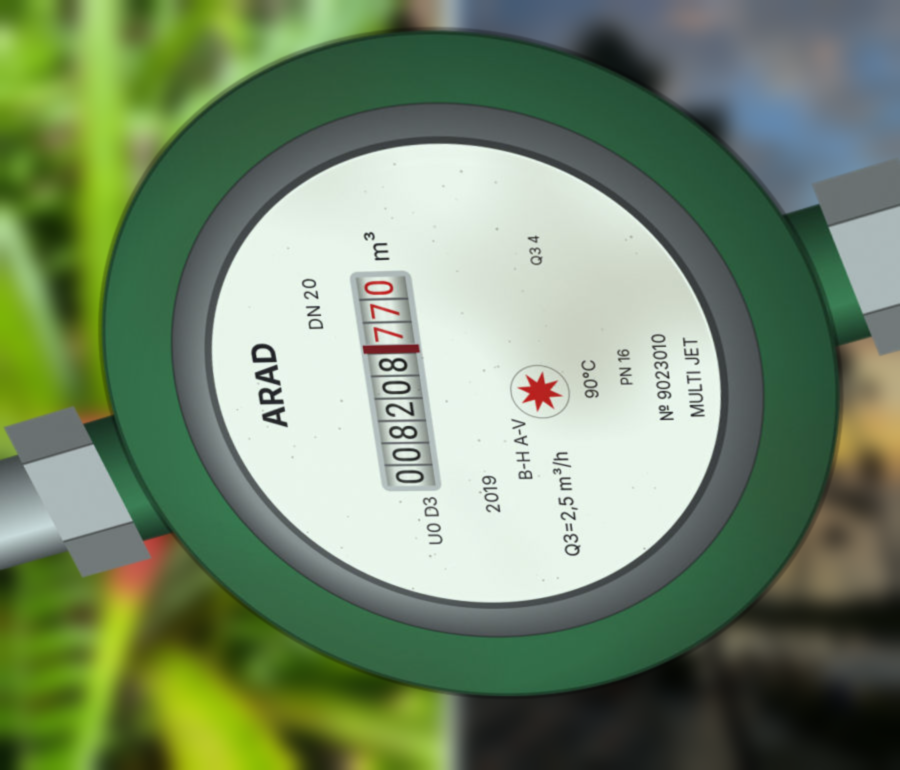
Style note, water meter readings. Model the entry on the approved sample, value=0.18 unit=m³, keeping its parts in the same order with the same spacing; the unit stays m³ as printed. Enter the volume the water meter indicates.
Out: value=8208.770 unit=m³
